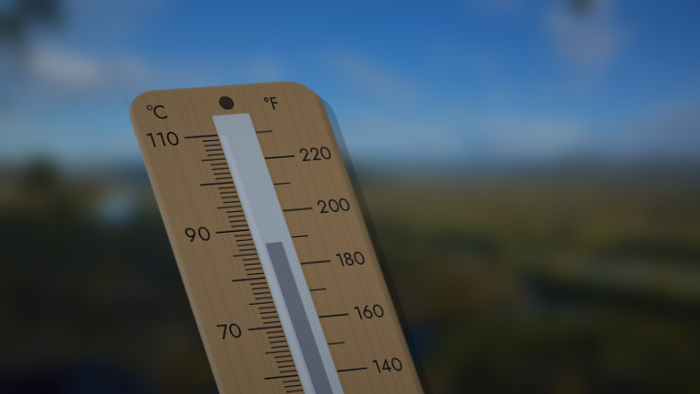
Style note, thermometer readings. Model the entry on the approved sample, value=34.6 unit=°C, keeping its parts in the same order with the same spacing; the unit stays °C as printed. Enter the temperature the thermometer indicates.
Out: value=87 unit=°C
